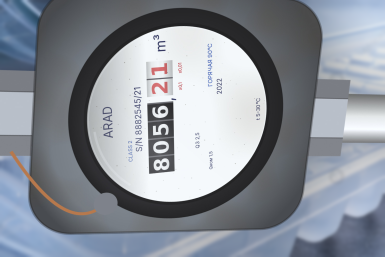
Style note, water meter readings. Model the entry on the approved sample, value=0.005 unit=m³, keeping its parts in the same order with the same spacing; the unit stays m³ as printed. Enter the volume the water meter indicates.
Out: value=8056.21 unit=m³
